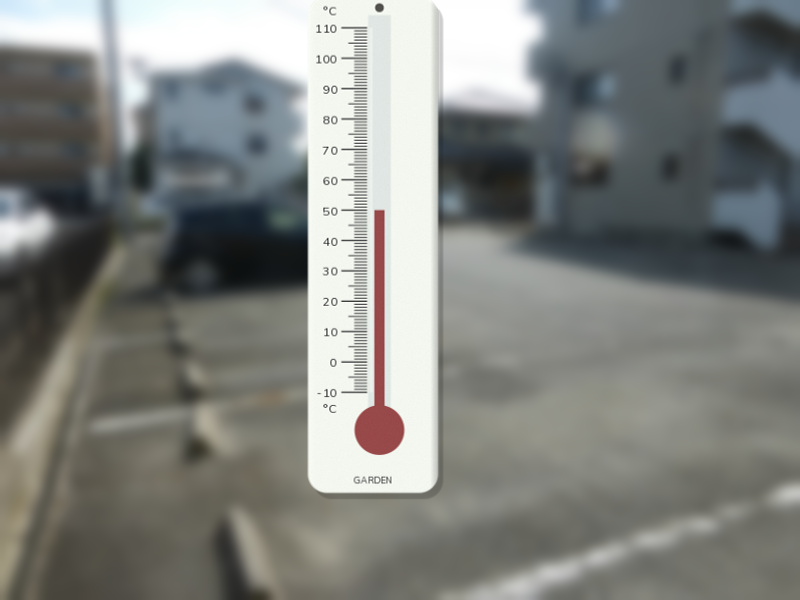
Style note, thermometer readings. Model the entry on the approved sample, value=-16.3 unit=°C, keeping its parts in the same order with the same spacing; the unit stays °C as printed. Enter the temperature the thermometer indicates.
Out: value=50 unit=°C
